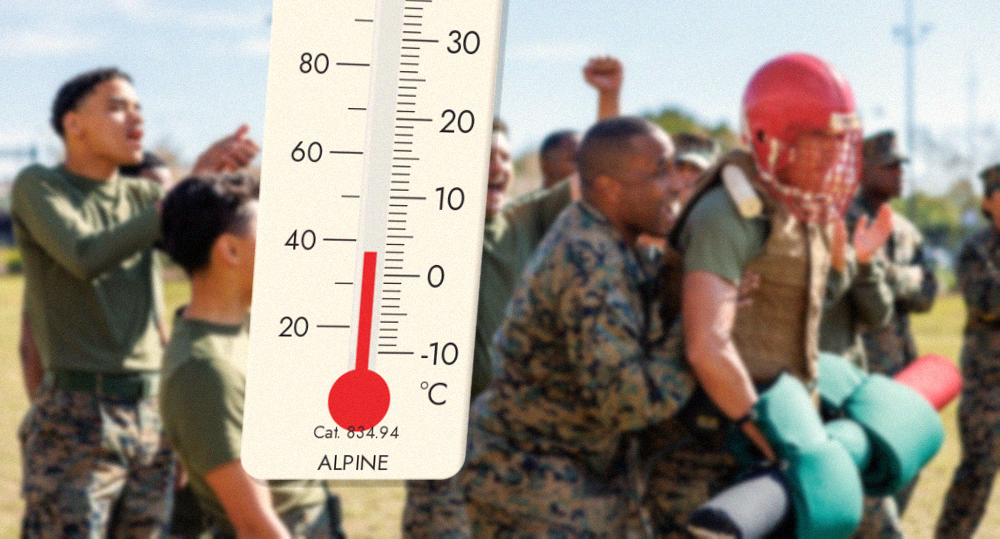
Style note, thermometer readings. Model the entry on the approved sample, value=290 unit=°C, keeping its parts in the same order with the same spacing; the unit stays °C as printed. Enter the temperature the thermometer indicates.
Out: value=3 unit=°C
